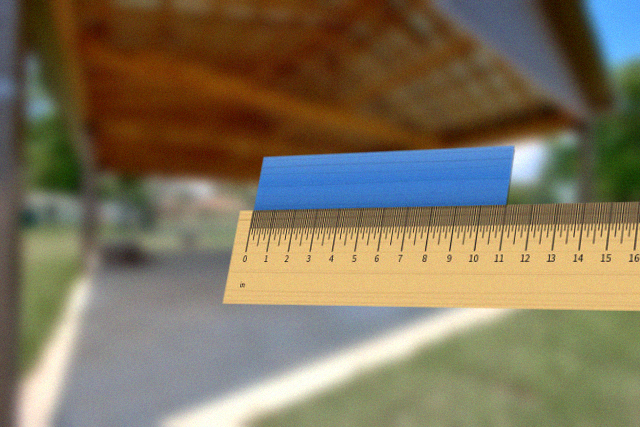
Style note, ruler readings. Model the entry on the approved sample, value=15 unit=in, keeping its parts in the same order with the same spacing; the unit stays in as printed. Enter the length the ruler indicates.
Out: value=11 unit=in
